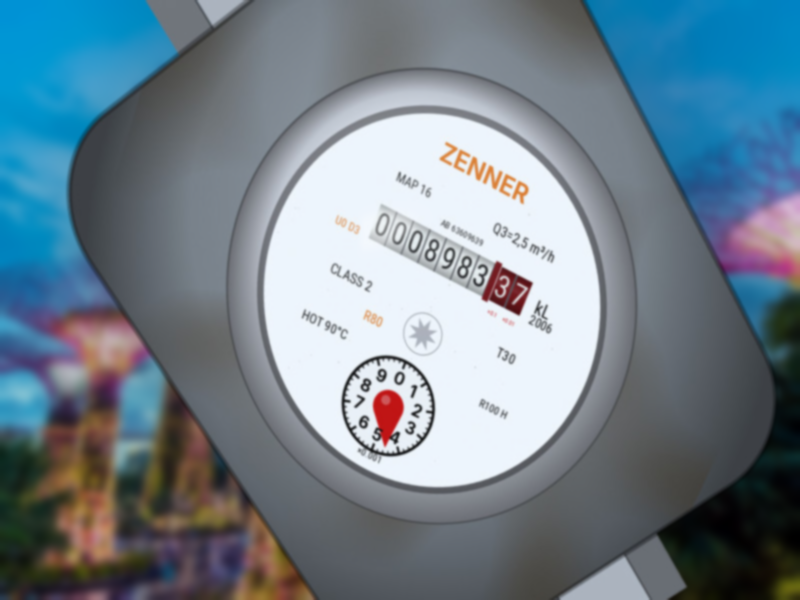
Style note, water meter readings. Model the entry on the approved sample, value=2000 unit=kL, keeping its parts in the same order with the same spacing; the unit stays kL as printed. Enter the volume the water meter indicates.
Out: value=8983.374 unit=kL
